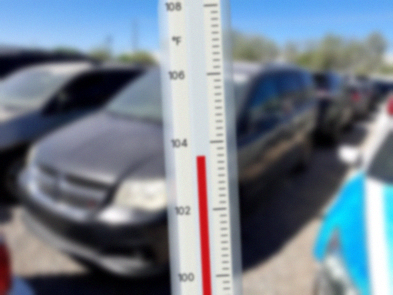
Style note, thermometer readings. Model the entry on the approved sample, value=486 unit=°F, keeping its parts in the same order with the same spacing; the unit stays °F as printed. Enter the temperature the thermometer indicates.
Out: value=103.6 unit=°F
